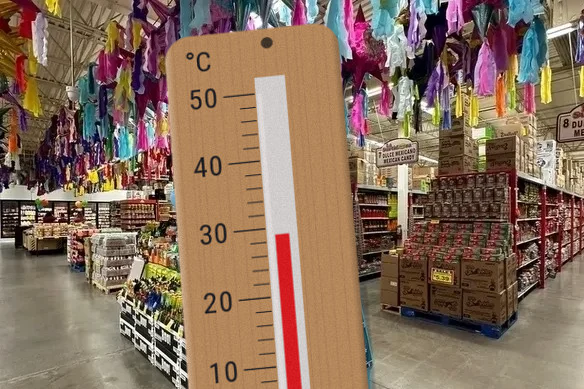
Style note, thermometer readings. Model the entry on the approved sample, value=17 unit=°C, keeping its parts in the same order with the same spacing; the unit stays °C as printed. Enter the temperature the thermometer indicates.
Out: value=29 unit=°C
